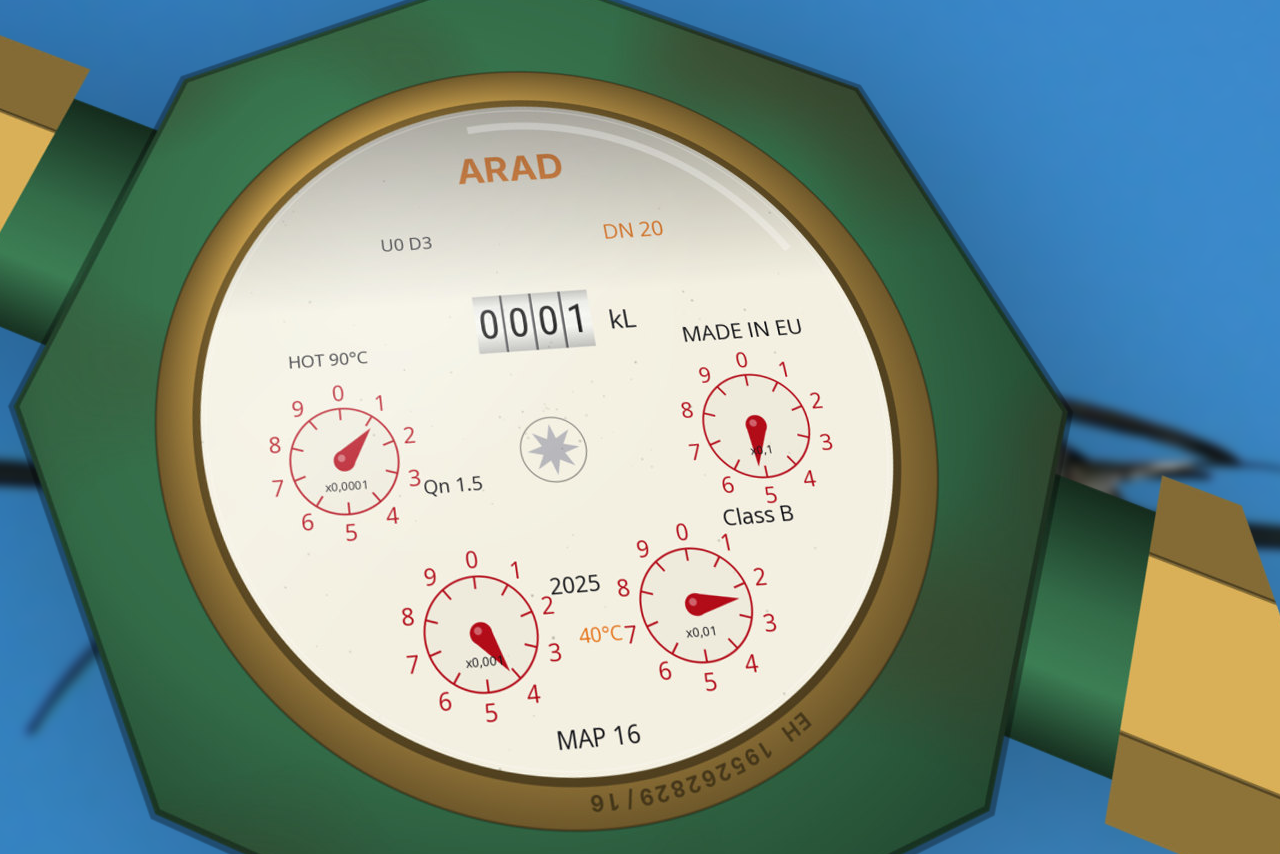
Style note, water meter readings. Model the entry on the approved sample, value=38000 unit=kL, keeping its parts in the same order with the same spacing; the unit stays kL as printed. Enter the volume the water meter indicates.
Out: value=1.5241 unit=kL
